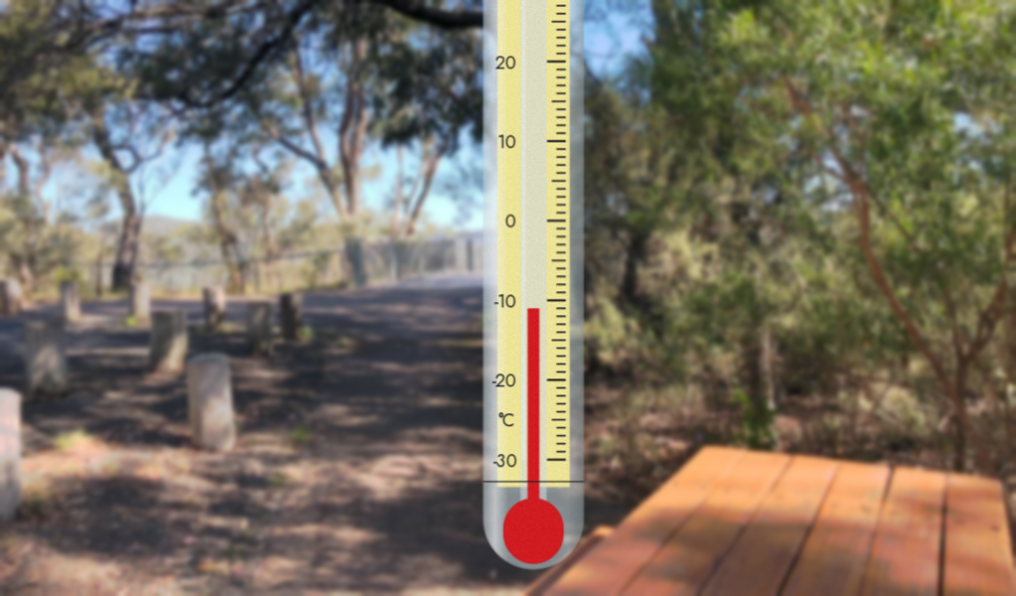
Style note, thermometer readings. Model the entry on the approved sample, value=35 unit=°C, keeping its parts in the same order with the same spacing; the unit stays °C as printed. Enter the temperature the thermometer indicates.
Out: value=-11 unit=°C
